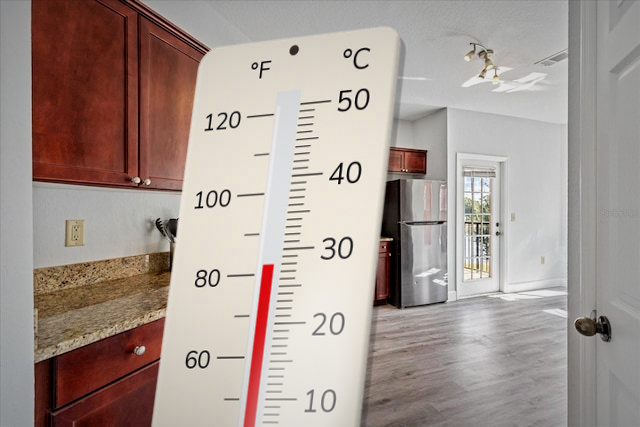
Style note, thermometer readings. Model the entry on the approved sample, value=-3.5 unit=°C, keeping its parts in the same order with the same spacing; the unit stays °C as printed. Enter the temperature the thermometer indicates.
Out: value=28 unit=°C
